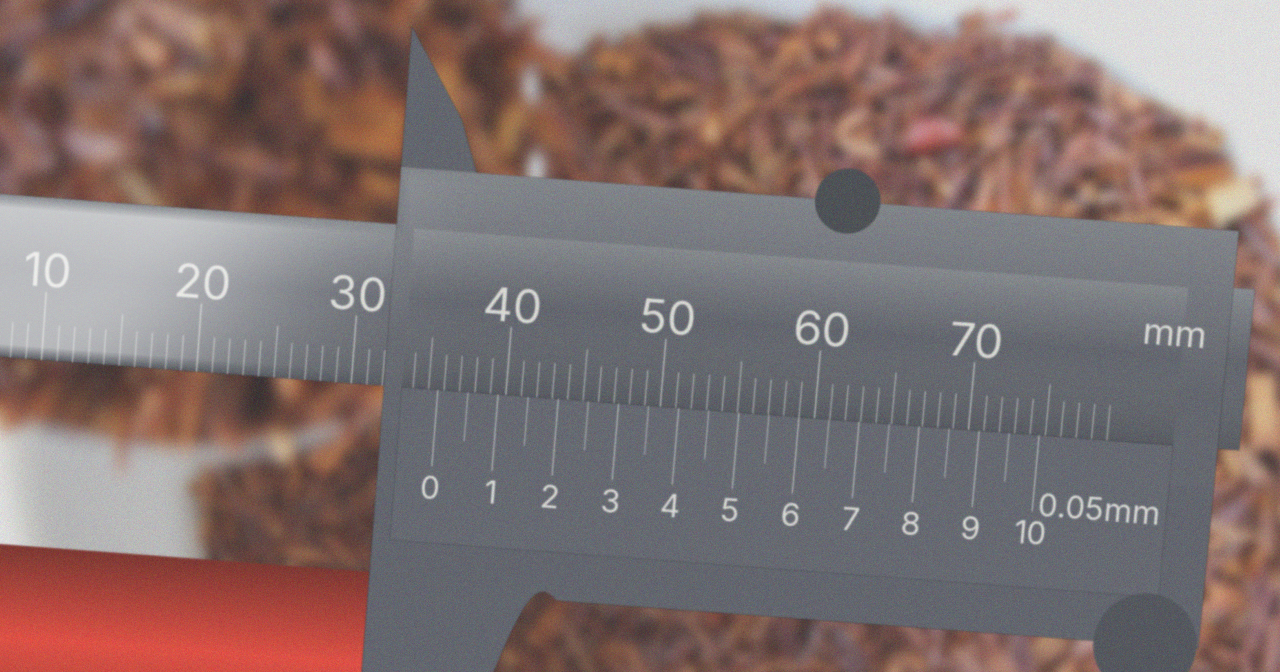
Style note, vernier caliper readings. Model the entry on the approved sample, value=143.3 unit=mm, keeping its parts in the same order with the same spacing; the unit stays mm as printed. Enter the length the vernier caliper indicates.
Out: value=35.6 unit=mm
